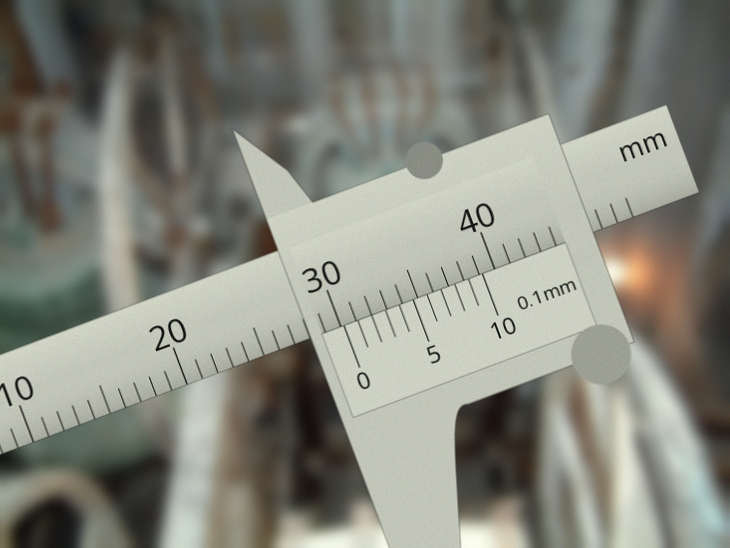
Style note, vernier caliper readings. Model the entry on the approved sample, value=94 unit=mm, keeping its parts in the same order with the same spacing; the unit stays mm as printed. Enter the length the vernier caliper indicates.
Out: value=30.2 unit=mm
